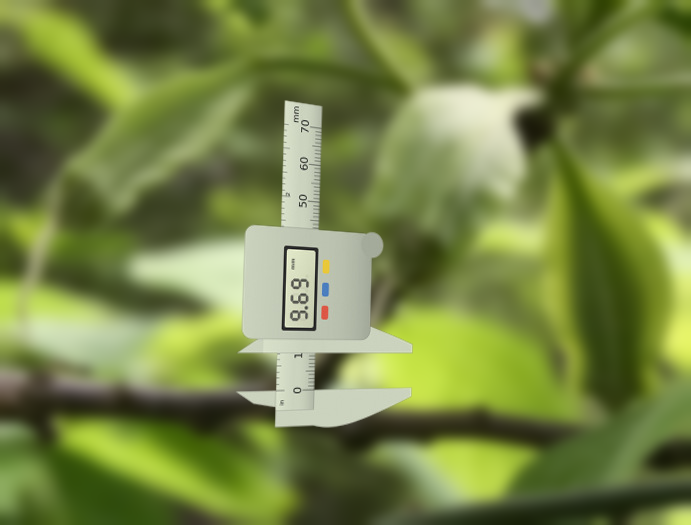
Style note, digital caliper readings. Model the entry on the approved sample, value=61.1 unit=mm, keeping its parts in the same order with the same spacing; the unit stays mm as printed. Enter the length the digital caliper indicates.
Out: value=9.69 unit=mm
